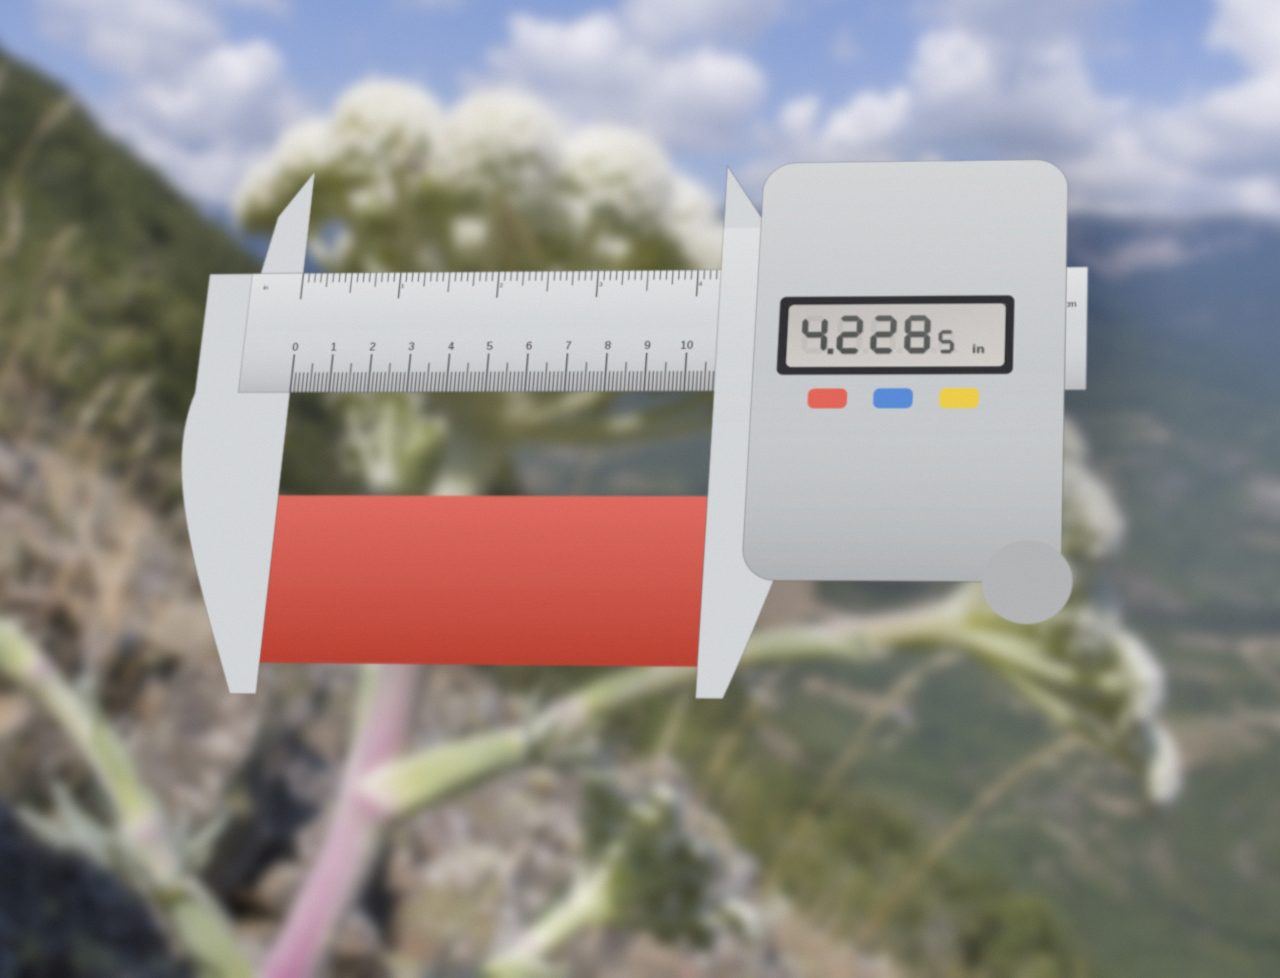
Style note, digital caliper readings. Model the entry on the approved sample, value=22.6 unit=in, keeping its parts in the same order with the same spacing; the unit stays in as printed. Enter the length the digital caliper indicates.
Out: value=4.2285 unit=in
